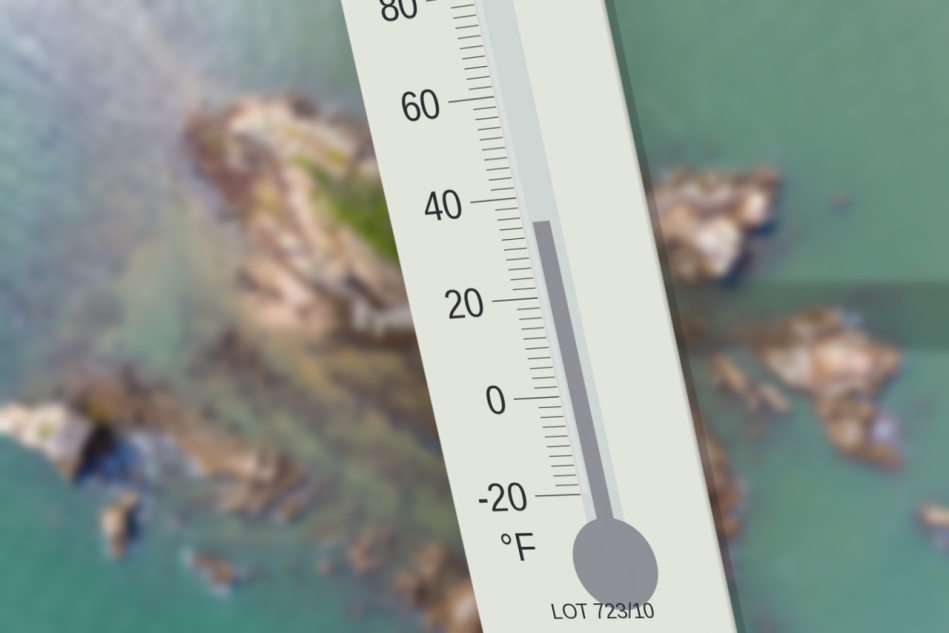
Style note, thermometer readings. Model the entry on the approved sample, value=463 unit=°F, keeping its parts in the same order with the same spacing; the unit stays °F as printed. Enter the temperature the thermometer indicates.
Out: value=35 unit=°F
